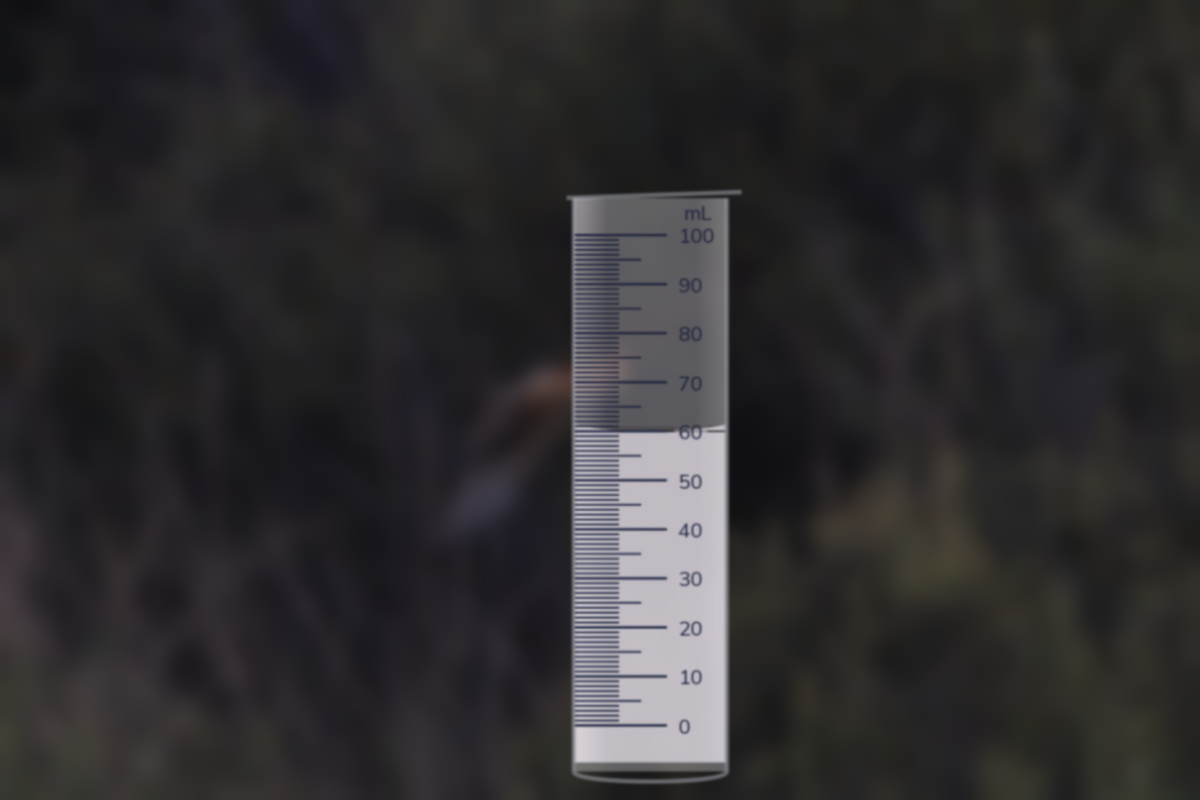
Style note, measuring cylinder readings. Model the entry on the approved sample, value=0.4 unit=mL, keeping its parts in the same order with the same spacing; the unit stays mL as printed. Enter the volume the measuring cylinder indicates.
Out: value=60 unit=mL
